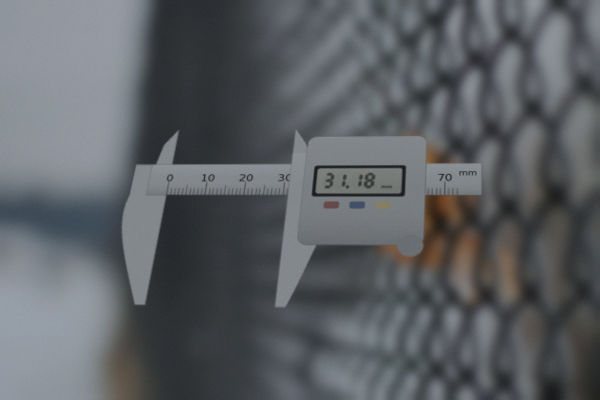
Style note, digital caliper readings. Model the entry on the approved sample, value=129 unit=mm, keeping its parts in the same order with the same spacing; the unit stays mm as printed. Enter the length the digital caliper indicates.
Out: value=31.18 unit=mm
